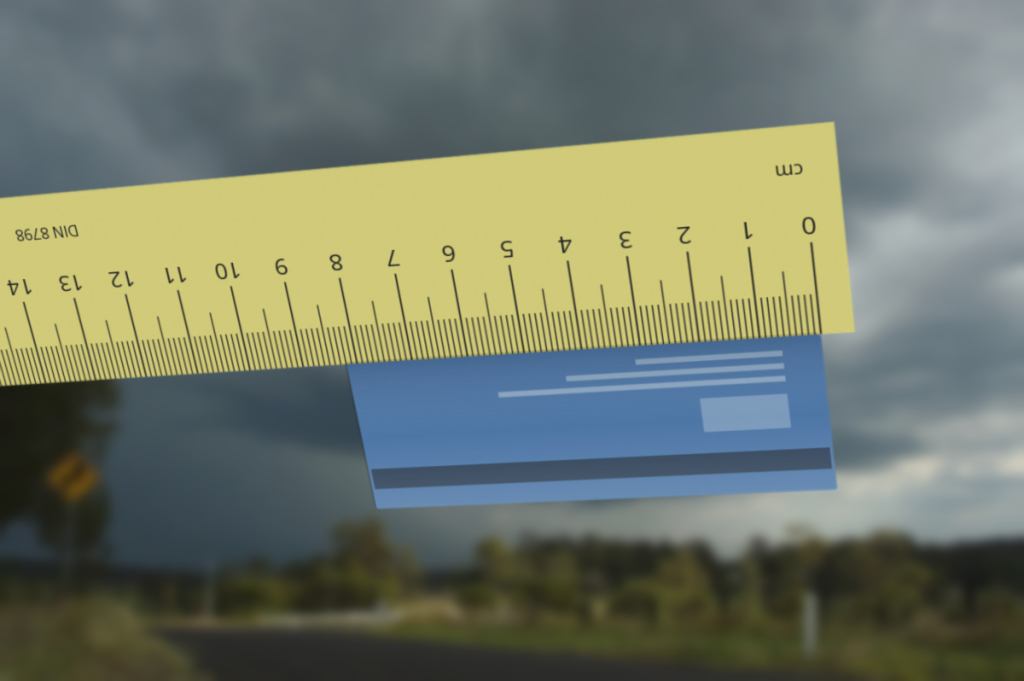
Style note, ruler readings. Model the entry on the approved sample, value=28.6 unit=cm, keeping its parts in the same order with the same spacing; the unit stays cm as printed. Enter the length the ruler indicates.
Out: value=8.2 unit=cm
